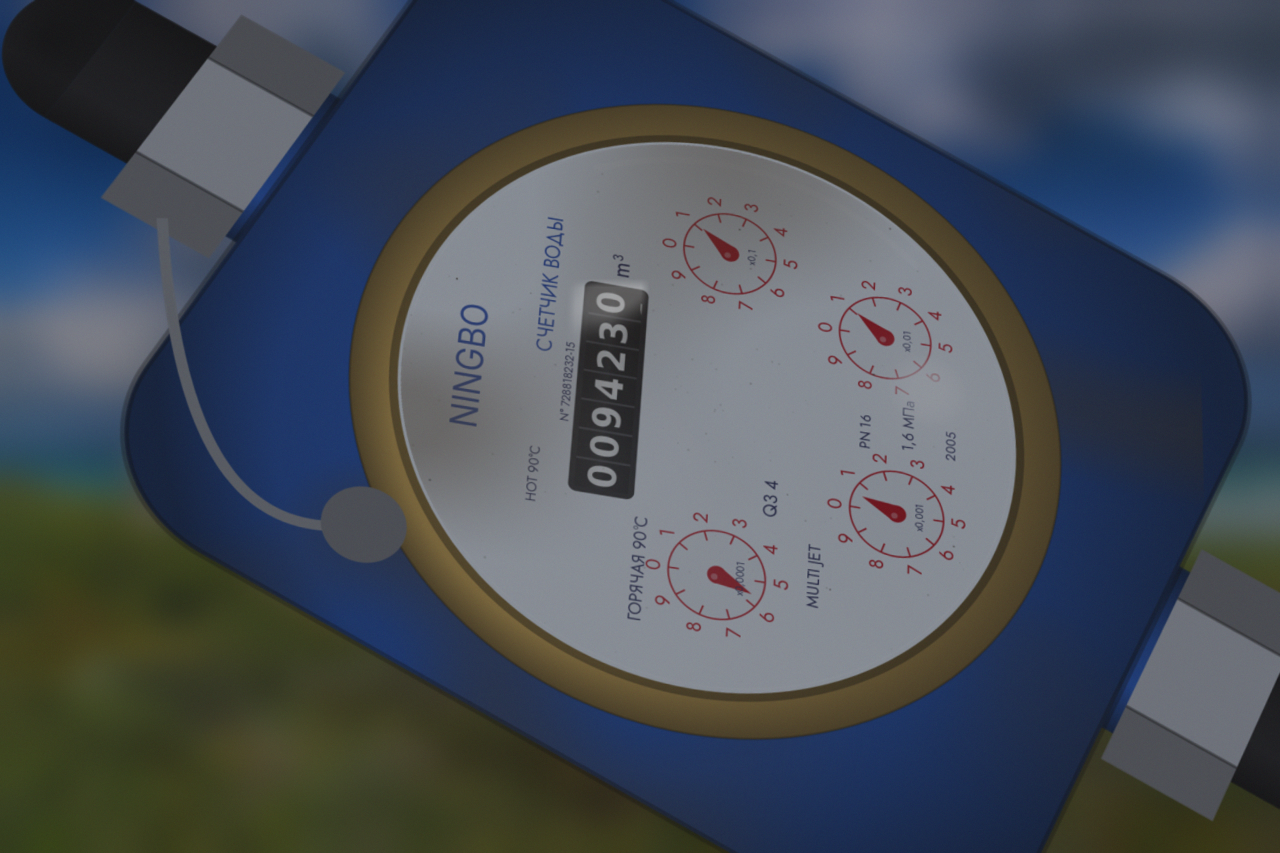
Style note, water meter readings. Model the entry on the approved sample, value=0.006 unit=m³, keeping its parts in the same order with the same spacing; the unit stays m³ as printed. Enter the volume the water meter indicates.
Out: value=94230.1105 unit=m³
